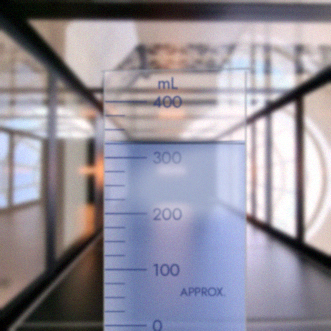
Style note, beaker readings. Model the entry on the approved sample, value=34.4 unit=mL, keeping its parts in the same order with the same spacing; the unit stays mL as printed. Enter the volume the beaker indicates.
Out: value=325 unit=mL
